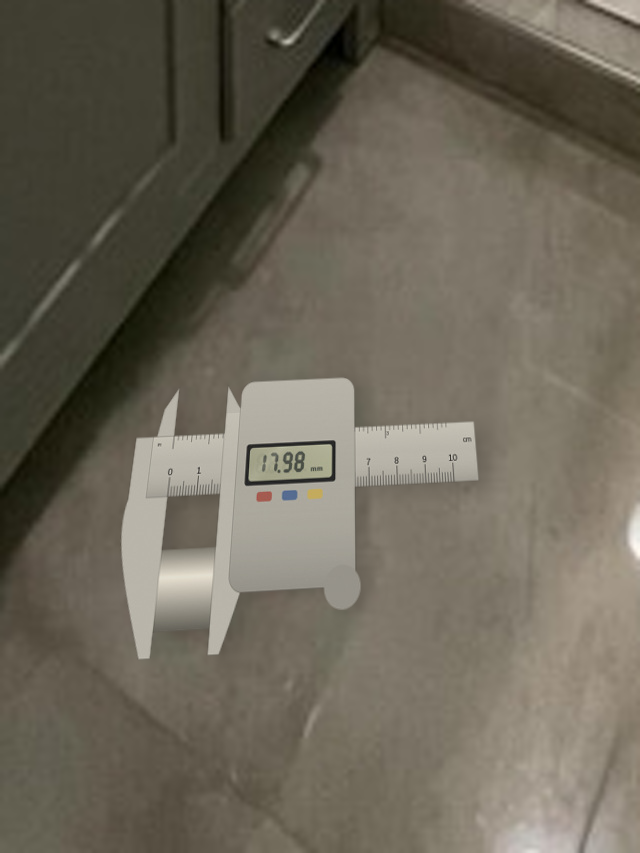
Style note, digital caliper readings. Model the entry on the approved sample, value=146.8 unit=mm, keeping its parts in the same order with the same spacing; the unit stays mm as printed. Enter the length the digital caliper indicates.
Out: value=17.98 unit=mm
